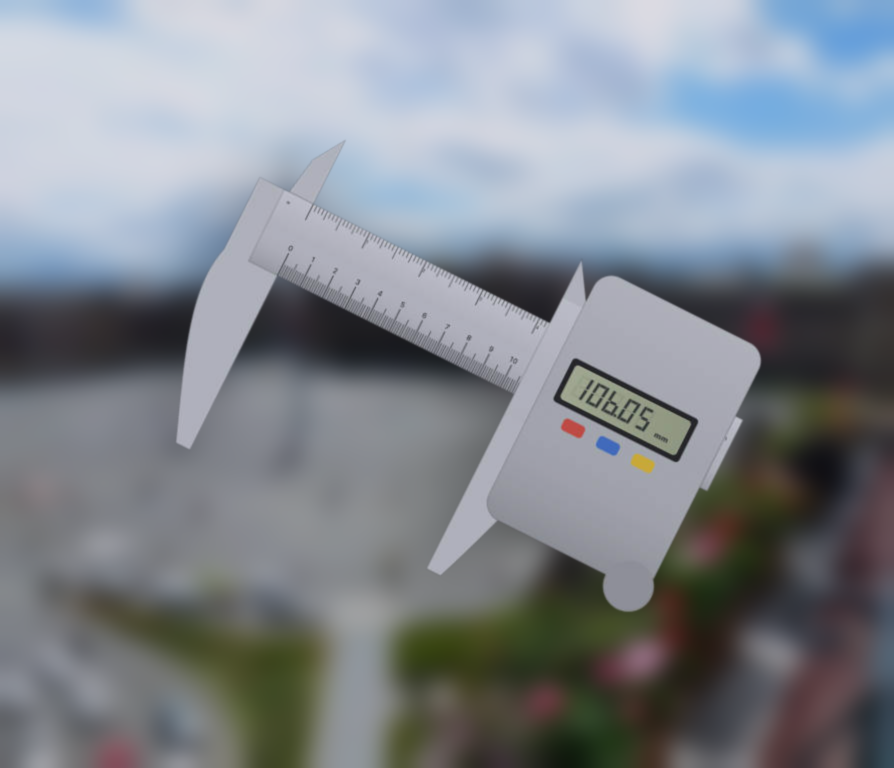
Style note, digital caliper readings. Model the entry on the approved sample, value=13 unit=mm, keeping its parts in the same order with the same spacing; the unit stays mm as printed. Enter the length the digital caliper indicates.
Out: value=106.05 unit=mm
